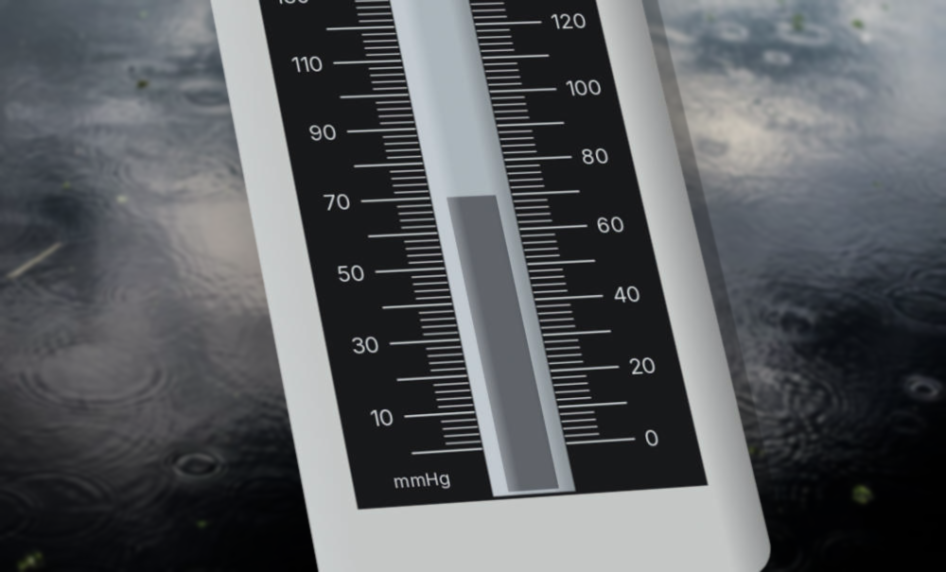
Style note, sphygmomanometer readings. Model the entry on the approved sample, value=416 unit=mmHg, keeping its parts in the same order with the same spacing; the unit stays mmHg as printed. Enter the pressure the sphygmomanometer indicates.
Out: value=70 unit=mmHg
